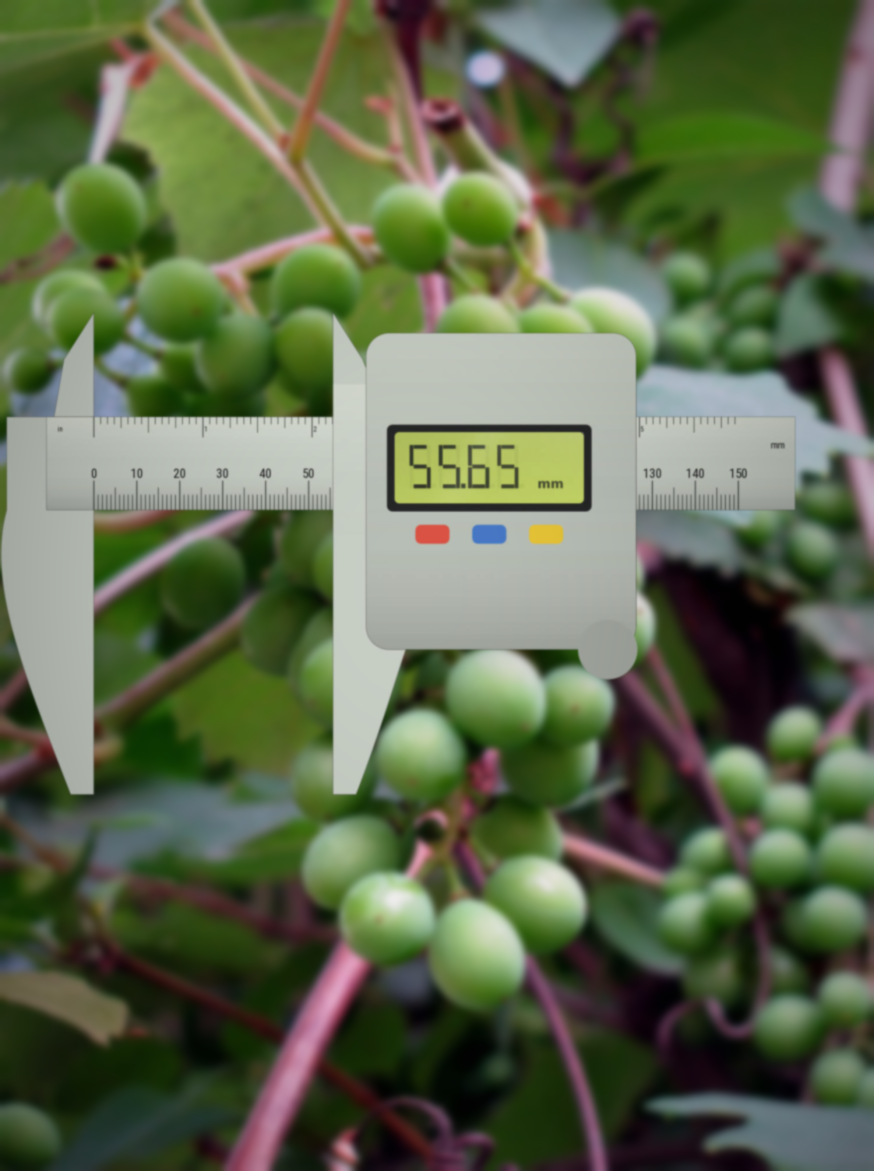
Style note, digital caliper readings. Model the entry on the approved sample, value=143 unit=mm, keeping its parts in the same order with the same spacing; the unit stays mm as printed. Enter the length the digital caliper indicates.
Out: value=55.65 unit=mm
